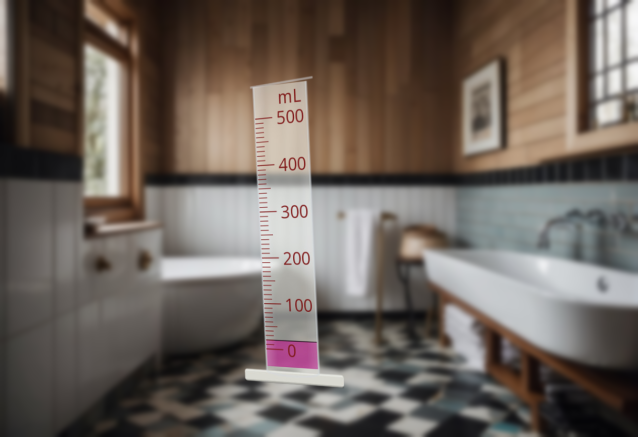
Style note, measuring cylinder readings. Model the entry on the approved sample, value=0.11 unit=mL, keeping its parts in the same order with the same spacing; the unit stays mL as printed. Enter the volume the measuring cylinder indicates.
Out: value=20 unit=mL
